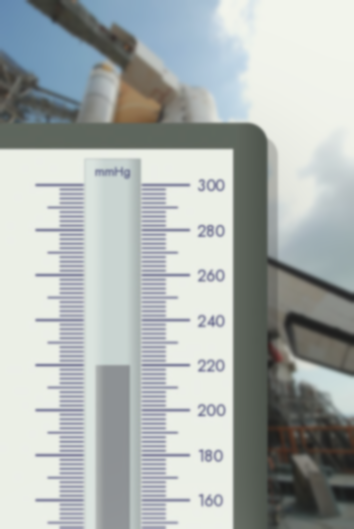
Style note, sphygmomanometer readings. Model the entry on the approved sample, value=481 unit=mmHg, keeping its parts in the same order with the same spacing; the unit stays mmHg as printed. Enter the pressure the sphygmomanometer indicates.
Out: value=220 unit=mmHg
